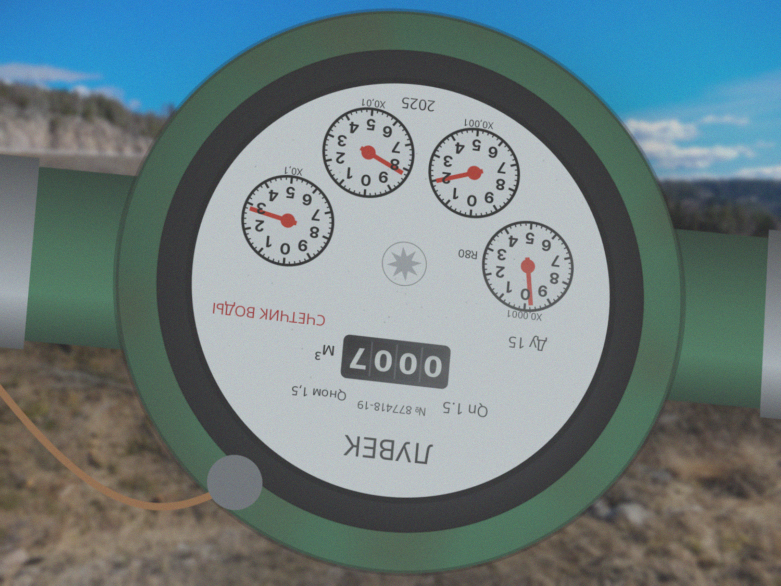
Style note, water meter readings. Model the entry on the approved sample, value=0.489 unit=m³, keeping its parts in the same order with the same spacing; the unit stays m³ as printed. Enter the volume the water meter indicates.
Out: value=7.2819 unit=m³
